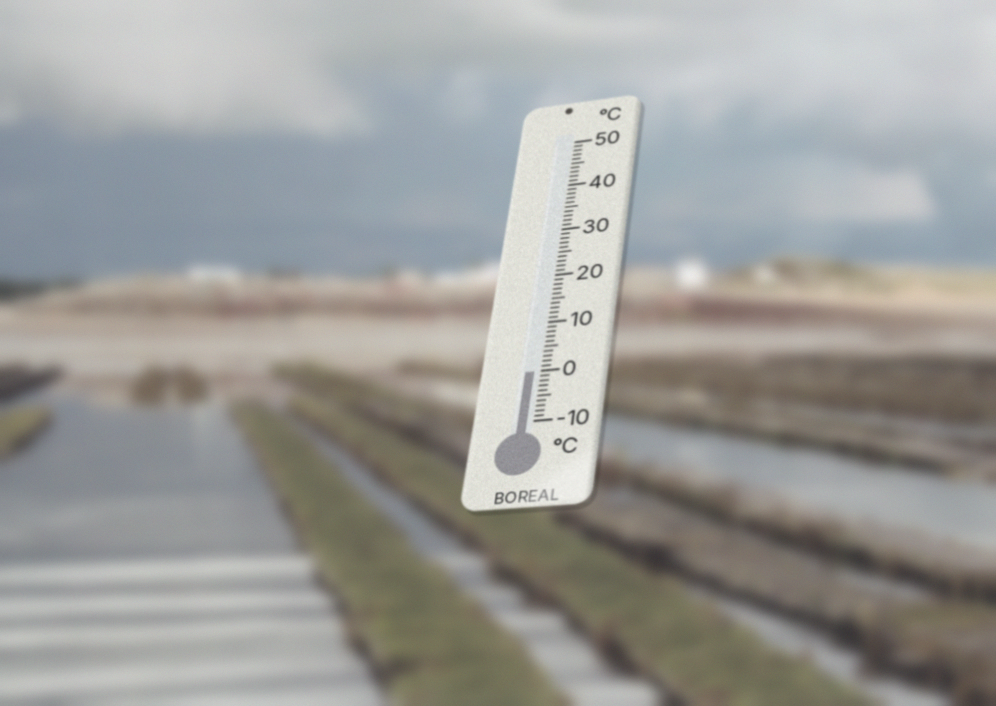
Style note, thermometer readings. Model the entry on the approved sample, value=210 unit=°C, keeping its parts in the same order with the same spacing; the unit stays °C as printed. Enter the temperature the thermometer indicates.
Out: value=0 unit=°C
